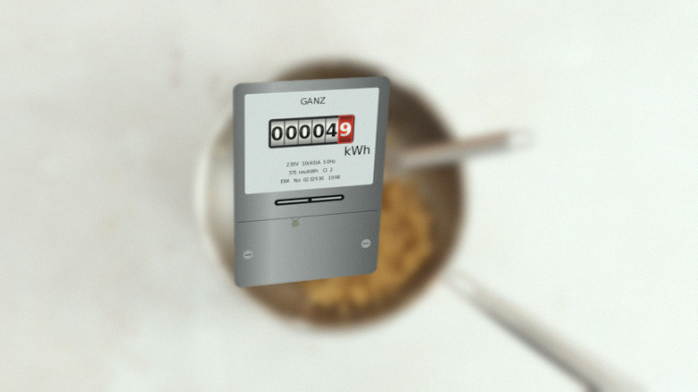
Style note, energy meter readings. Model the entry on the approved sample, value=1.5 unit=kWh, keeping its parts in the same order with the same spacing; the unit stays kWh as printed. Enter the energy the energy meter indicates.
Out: value=4.9 unit=kWh
